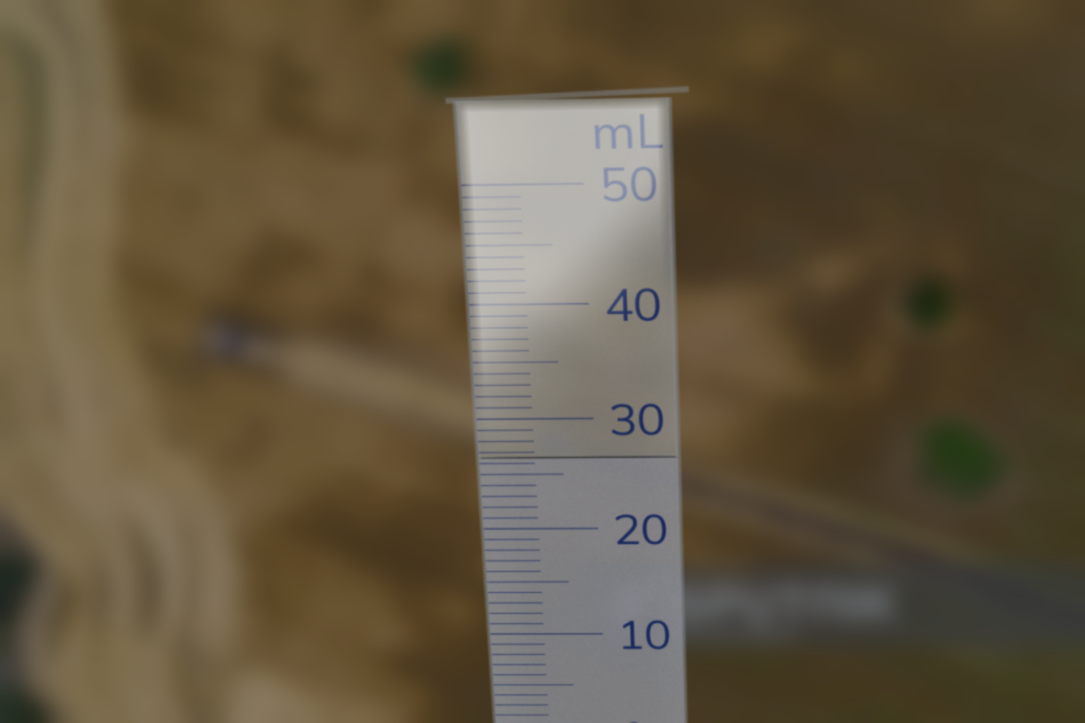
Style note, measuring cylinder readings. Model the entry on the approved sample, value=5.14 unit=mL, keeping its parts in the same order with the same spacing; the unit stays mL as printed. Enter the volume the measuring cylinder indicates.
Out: value=26.5 unit=mL
